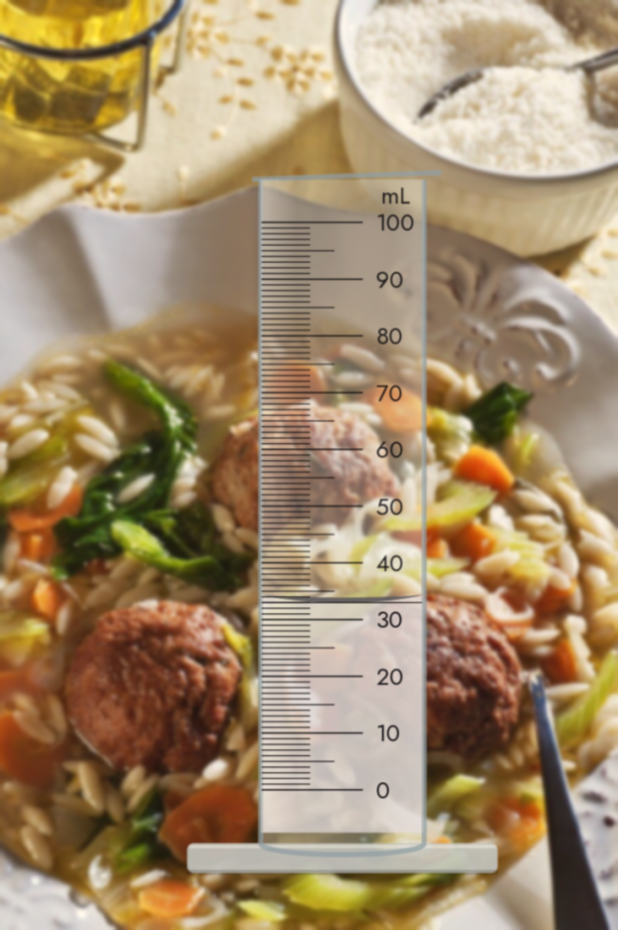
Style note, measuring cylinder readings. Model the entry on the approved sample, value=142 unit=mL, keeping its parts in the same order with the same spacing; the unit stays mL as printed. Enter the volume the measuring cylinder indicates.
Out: value=33 unit=mL
